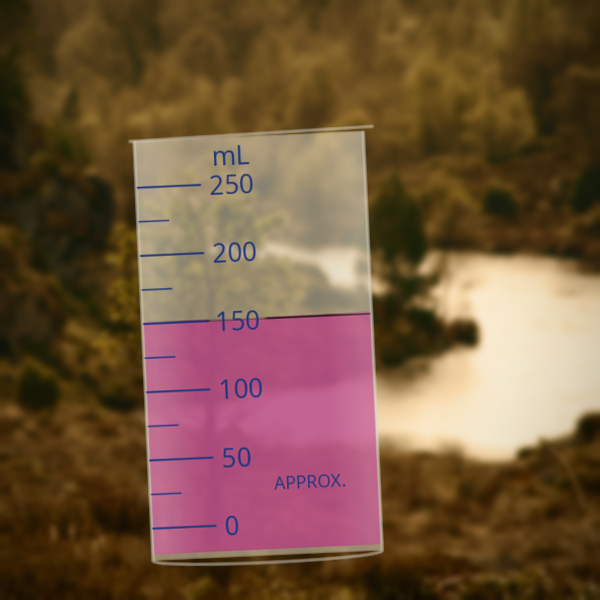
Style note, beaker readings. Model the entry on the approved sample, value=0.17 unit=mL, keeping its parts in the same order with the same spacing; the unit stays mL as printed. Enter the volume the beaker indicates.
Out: value=150 unit=mL
